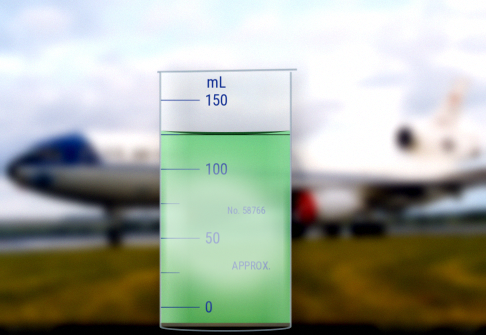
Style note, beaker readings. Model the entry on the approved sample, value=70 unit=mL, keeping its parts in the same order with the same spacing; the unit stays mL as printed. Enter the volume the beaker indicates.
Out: value=125 unit=mL
